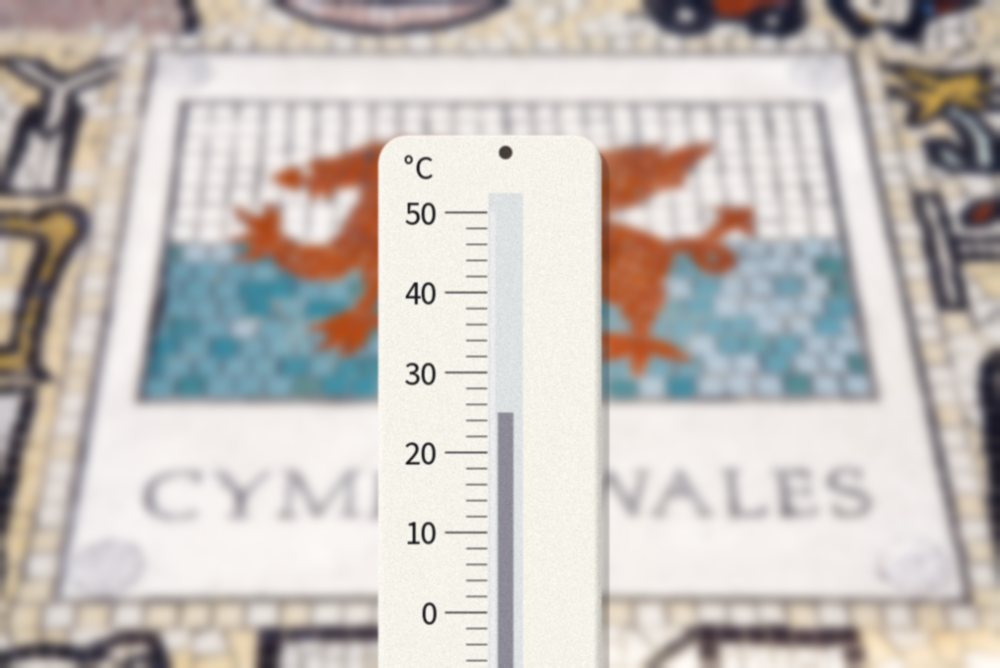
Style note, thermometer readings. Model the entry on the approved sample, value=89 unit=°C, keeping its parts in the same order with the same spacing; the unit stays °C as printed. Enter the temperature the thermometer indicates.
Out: value=25 unit=°C
